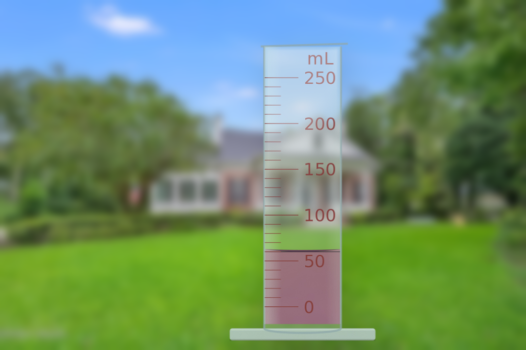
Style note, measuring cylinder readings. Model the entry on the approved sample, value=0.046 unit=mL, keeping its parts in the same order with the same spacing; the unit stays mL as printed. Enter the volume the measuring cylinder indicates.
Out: value=60 unit=mL
